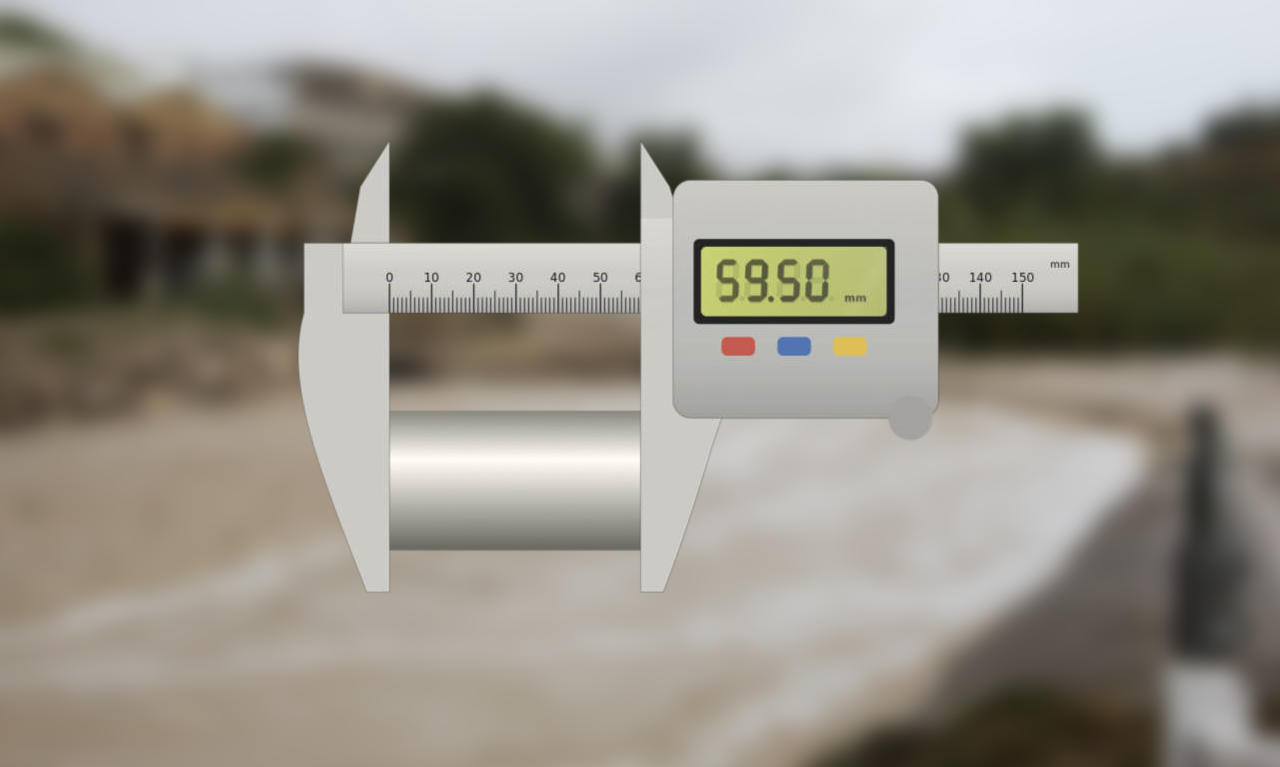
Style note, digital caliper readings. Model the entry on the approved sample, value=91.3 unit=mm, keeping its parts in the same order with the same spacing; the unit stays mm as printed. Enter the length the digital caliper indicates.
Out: value=59.50 unit=mm
